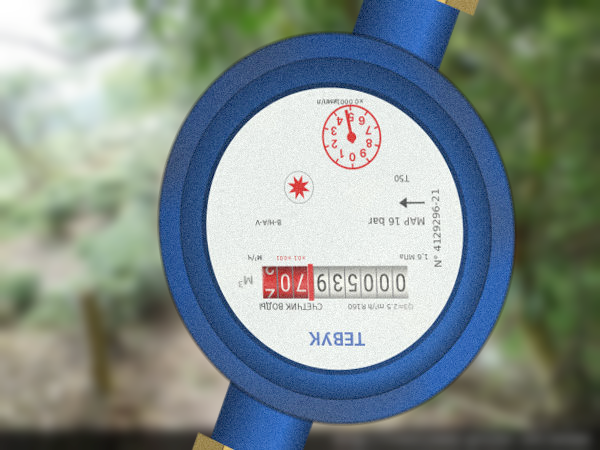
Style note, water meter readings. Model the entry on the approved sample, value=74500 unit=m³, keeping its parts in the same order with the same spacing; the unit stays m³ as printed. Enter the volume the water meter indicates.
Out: value=539.7024 unit=m³
